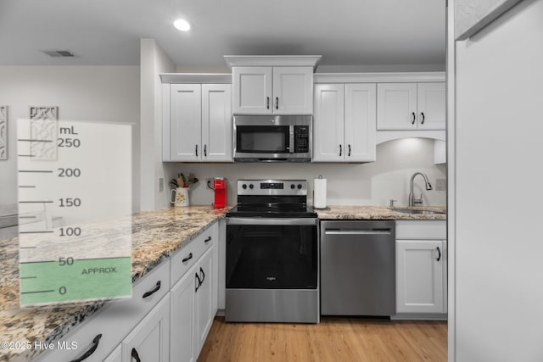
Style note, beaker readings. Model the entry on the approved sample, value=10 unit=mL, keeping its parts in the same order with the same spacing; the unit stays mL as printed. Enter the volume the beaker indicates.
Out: value=50 unit=mL
